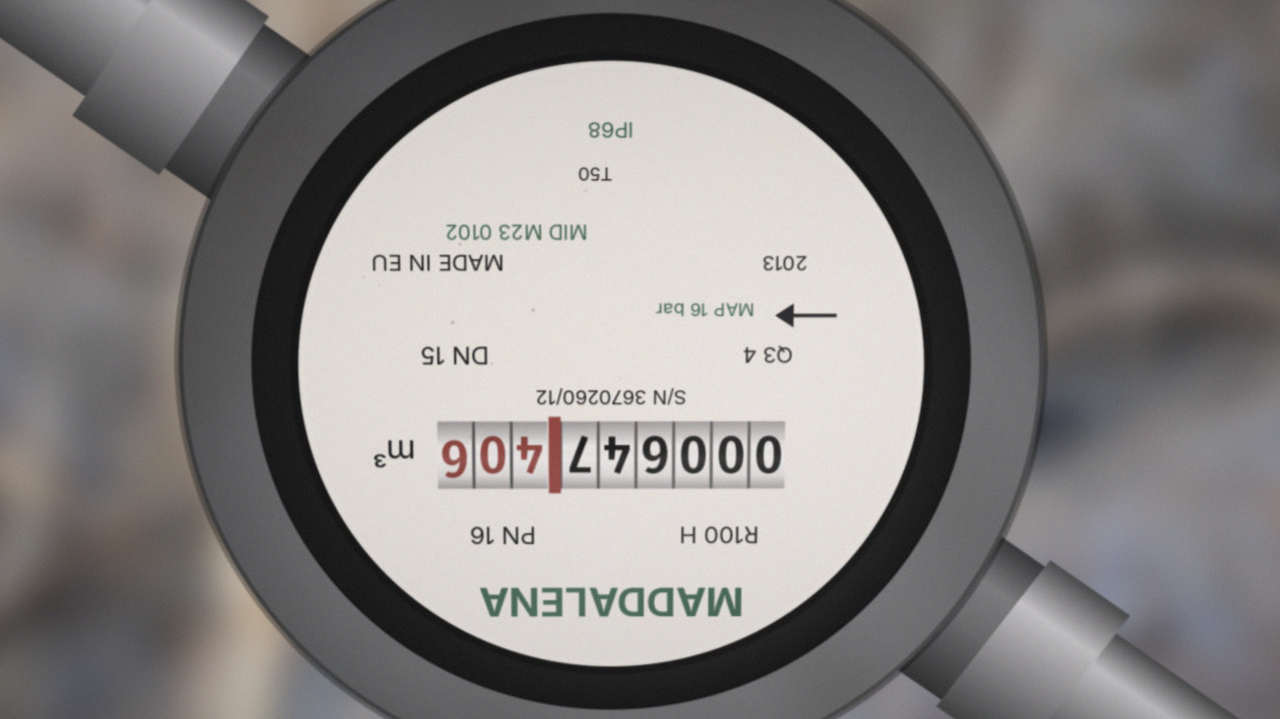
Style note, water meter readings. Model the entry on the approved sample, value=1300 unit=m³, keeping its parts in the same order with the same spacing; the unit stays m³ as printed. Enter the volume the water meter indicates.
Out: value=647.406 unit=m³
